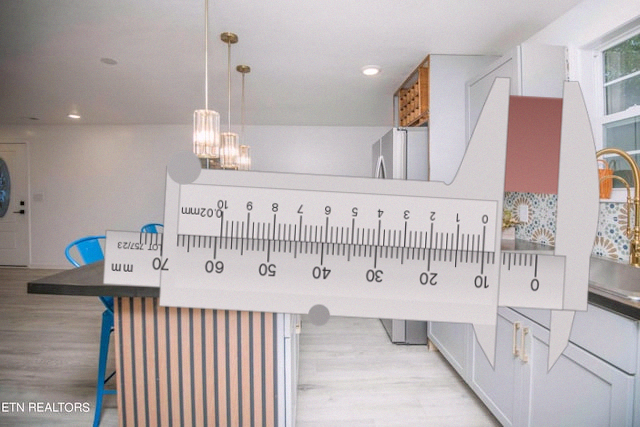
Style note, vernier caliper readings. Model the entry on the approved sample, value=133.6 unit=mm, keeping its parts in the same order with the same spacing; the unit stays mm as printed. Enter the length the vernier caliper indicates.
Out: value=10.0 unit=mm
